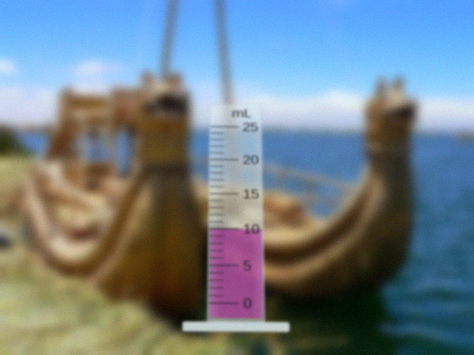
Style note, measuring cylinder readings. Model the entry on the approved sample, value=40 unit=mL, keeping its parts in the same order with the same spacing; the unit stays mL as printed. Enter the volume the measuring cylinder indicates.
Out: value=10 unit=mL
